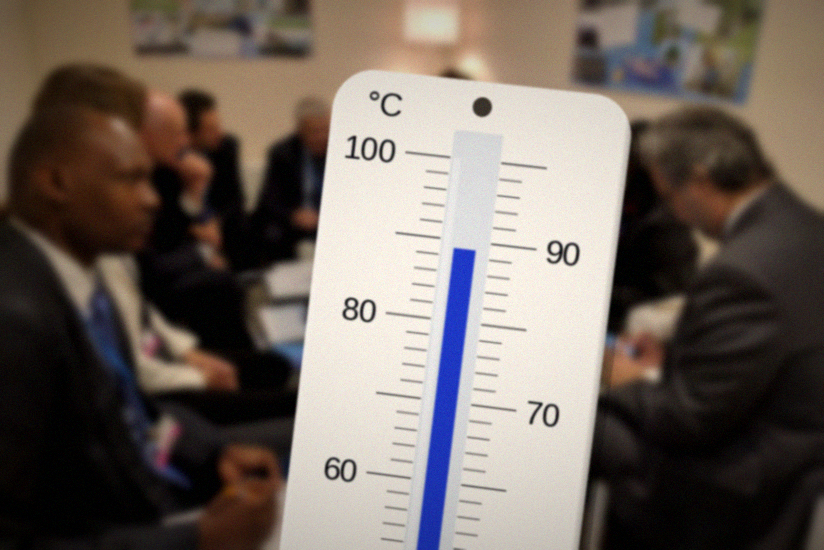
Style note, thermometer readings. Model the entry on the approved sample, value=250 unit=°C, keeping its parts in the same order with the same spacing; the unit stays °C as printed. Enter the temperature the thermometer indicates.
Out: value=89 unit=°C
